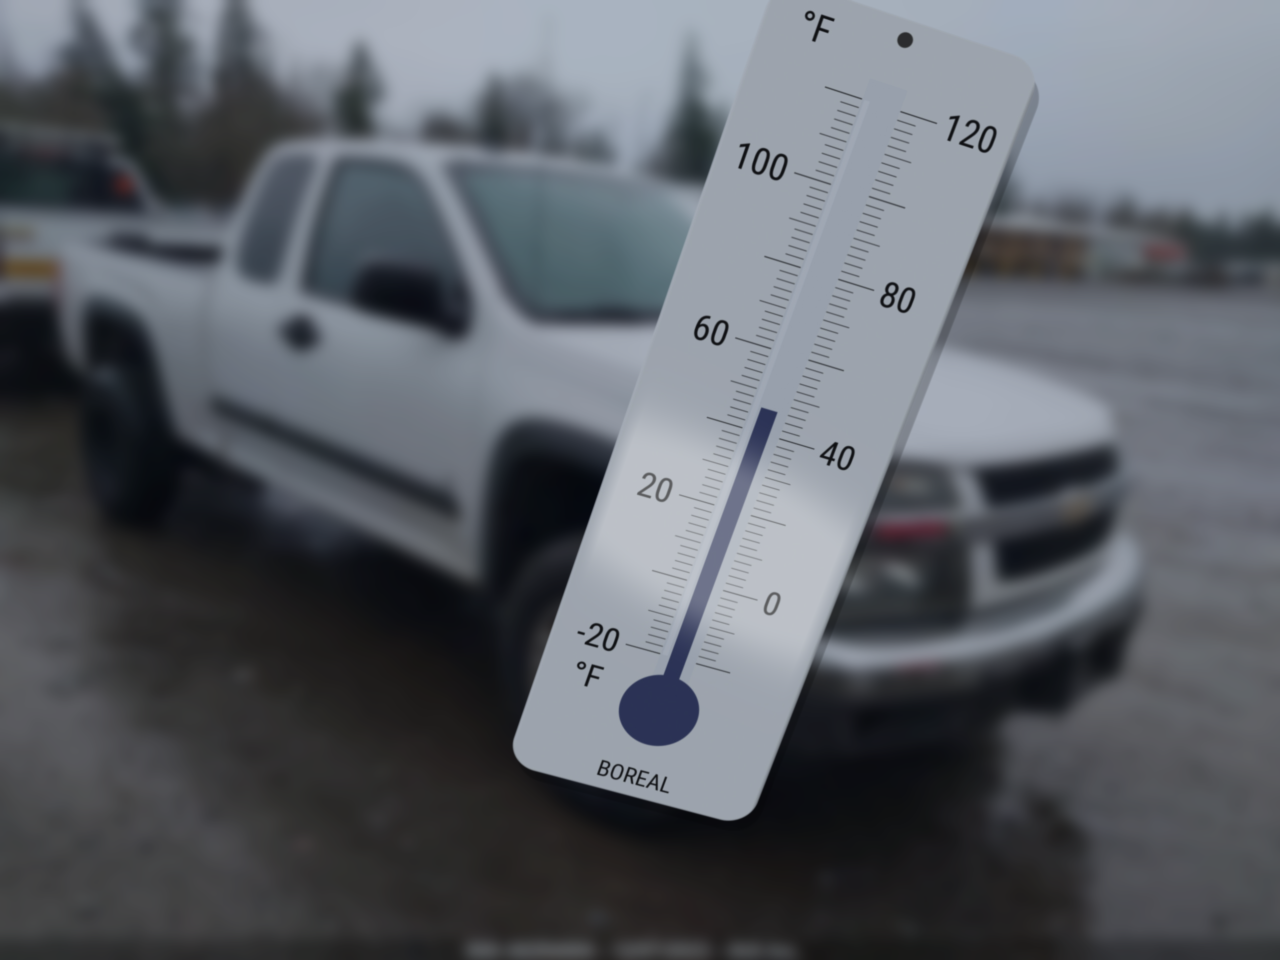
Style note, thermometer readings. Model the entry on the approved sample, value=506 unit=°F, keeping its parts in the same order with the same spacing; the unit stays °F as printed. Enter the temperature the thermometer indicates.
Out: value=46 unit=°F
